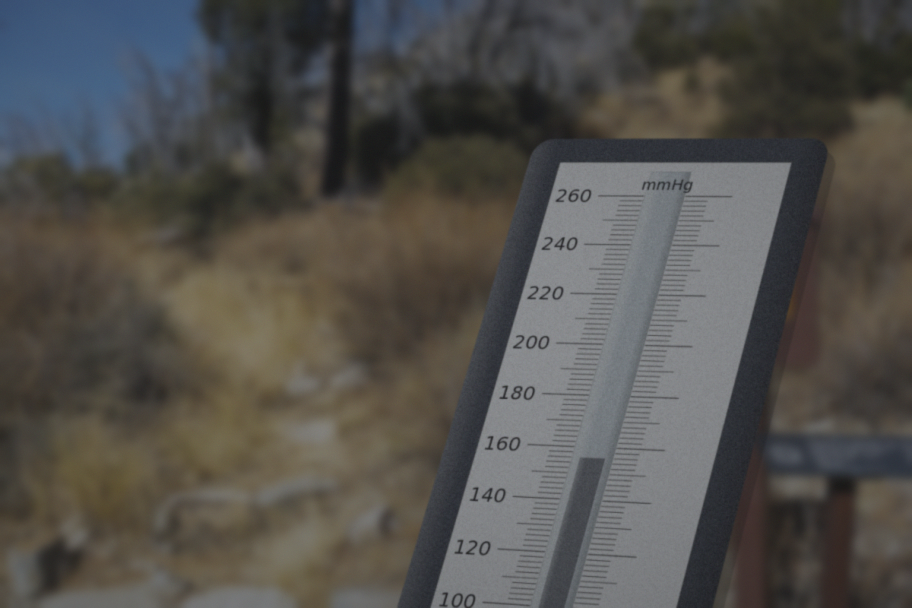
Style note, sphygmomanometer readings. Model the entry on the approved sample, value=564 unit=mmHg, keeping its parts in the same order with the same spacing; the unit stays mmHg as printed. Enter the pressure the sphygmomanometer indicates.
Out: value=156 unit=mmHg
